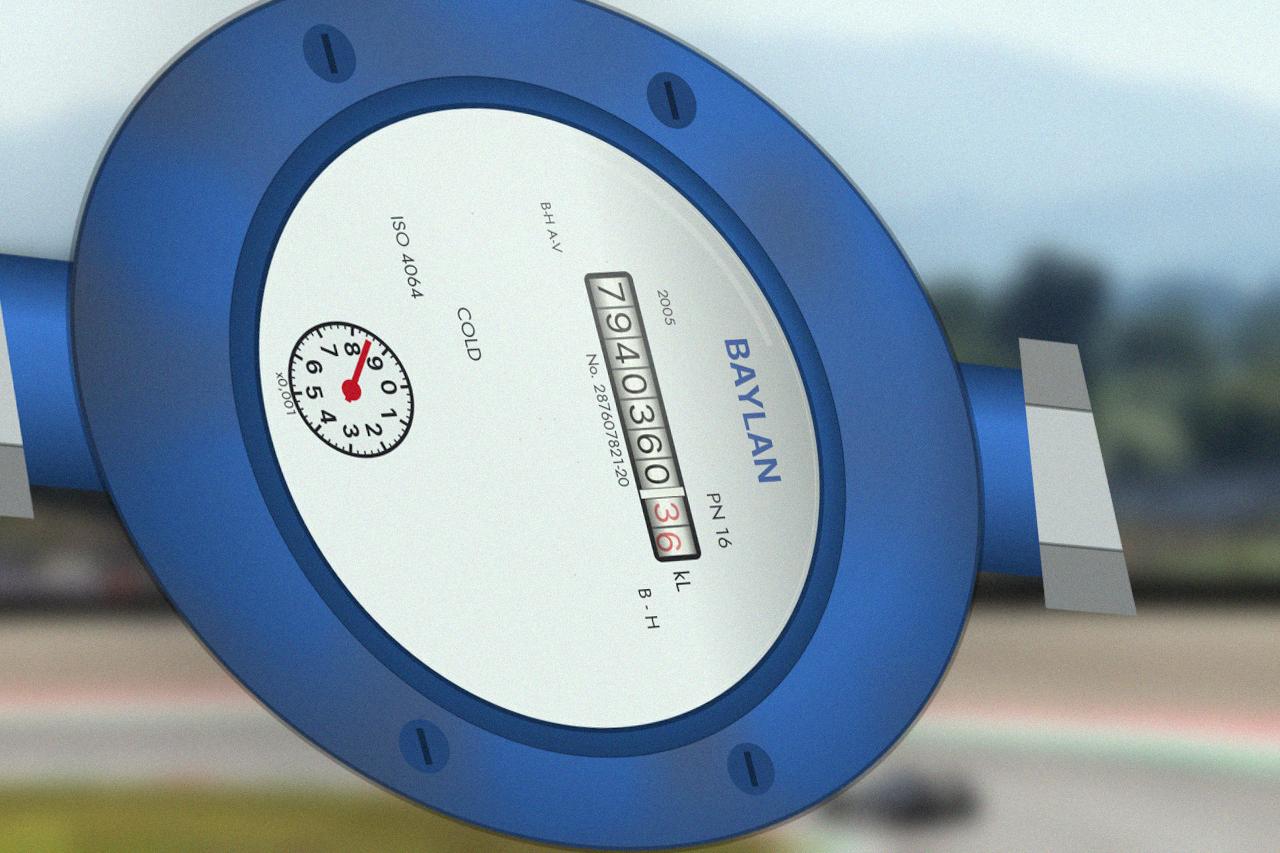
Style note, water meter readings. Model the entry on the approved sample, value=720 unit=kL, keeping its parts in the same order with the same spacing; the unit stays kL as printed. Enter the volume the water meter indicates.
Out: value=7940360.358 unit=kL
